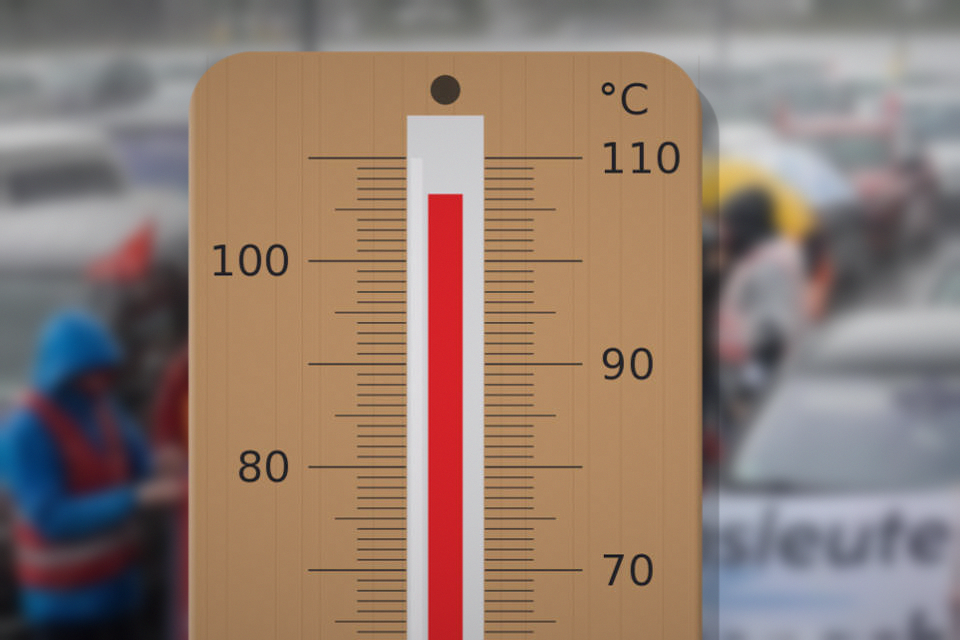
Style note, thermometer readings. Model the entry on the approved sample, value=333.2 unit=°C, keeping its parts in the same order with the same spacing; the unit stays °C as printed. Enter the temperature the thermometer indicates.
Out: value=106.5 unit=°C
